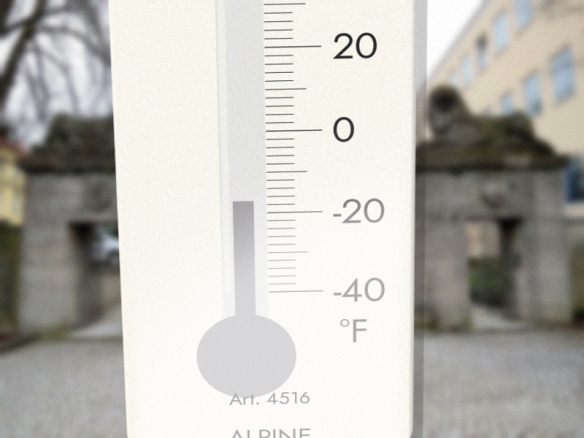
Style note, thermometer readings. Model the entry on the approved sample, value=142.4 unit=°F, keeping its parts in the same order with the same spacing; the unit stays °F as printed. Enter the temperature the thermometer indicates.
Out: value=-17 unit=°F
